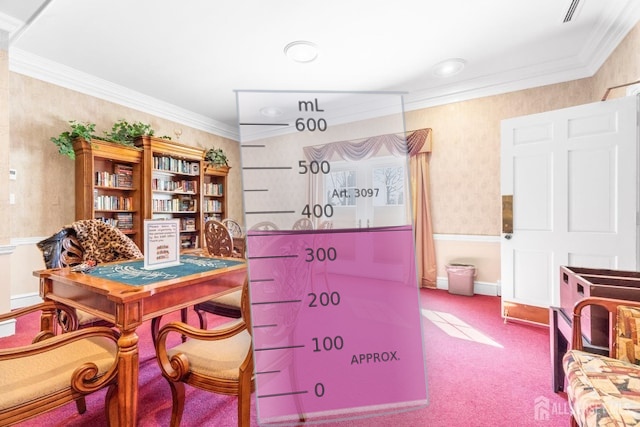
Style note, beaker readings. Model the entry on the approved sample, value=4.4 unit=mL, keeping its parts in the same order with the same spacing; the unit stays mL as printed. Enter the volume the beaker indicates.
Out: value=350 unit=mL
